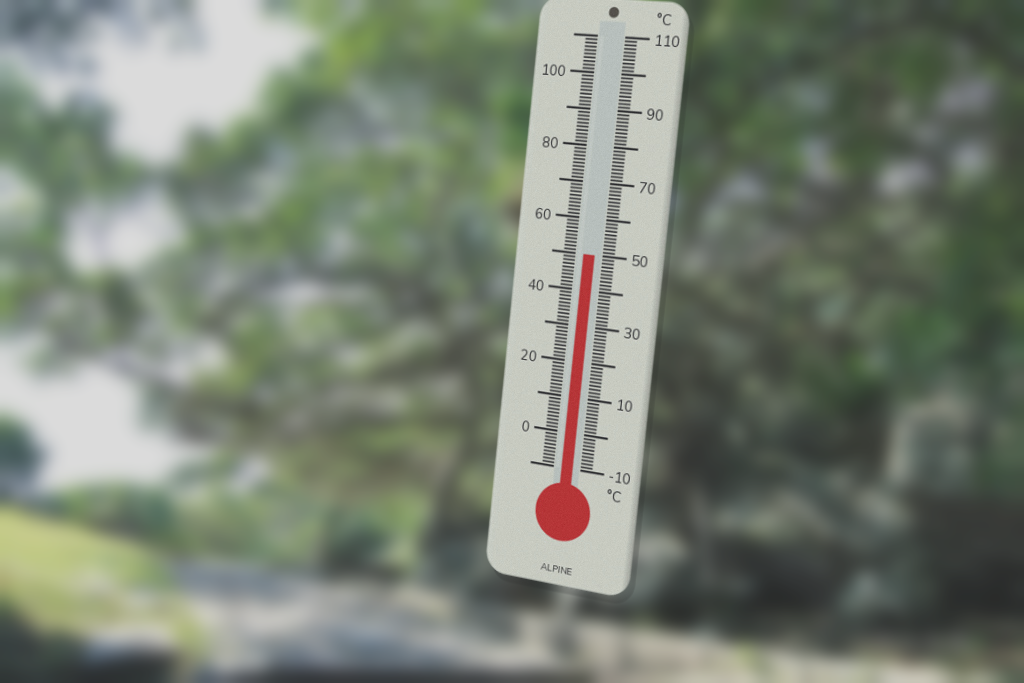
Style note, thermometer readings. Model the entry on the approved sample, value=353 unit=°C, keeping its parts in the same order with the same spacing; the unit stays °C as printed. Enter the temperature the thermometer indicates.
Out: value=50 unit=°C
